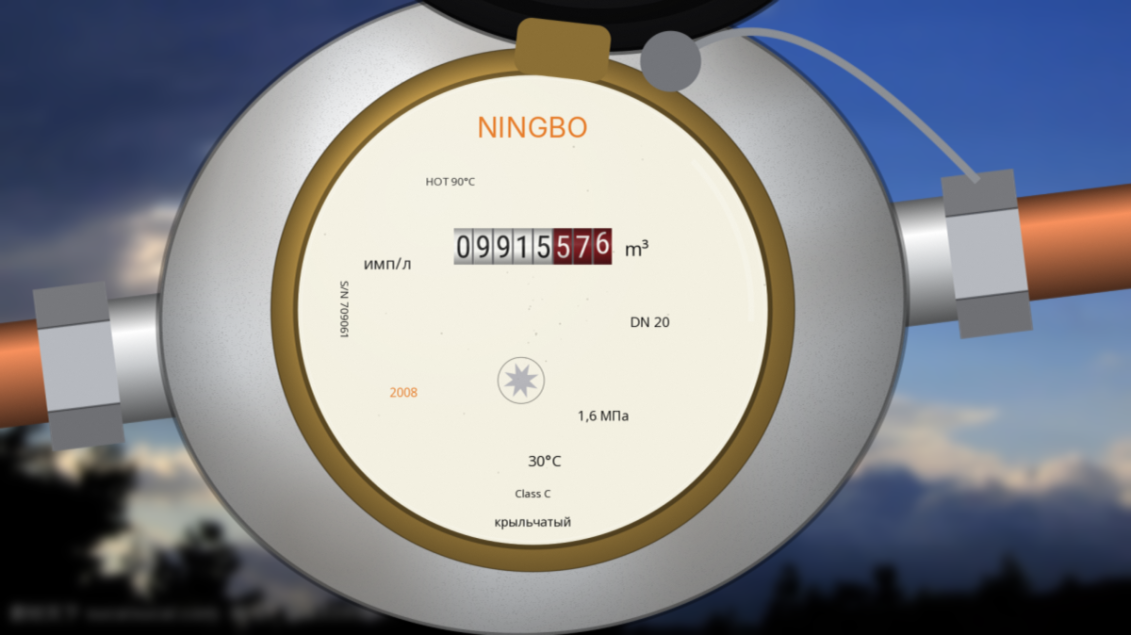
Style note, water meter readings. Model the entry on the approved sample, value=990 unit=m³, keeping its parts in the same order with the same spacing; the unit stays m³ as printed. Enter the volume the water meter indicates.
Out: value=9915.576 unit=m³
